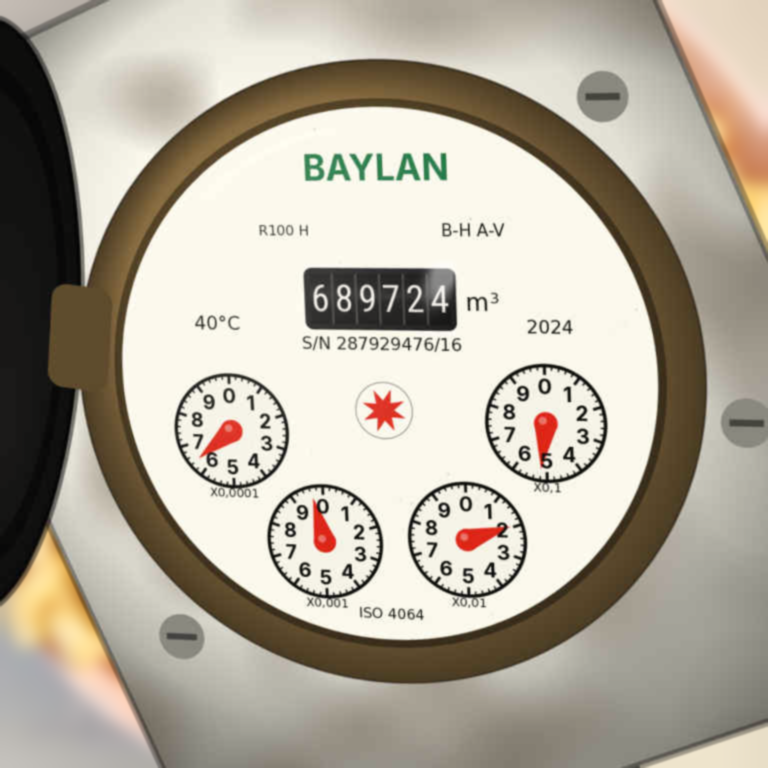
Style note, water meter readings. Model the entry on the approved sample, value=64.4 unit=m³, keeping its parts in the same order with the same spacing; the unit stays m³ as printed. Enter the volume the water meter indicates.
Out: value=689724.5196 unit=m³
